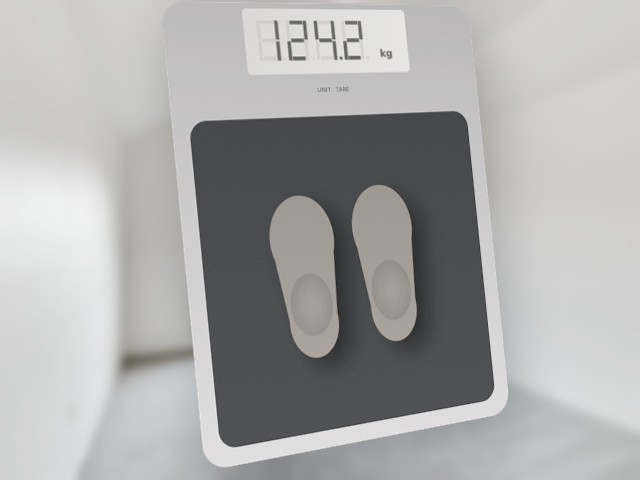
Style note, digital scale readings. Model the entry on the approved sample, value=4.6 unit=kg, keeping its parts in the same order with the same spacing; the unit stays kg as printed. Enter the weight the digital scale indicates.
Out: value=124.2 unit=kg
